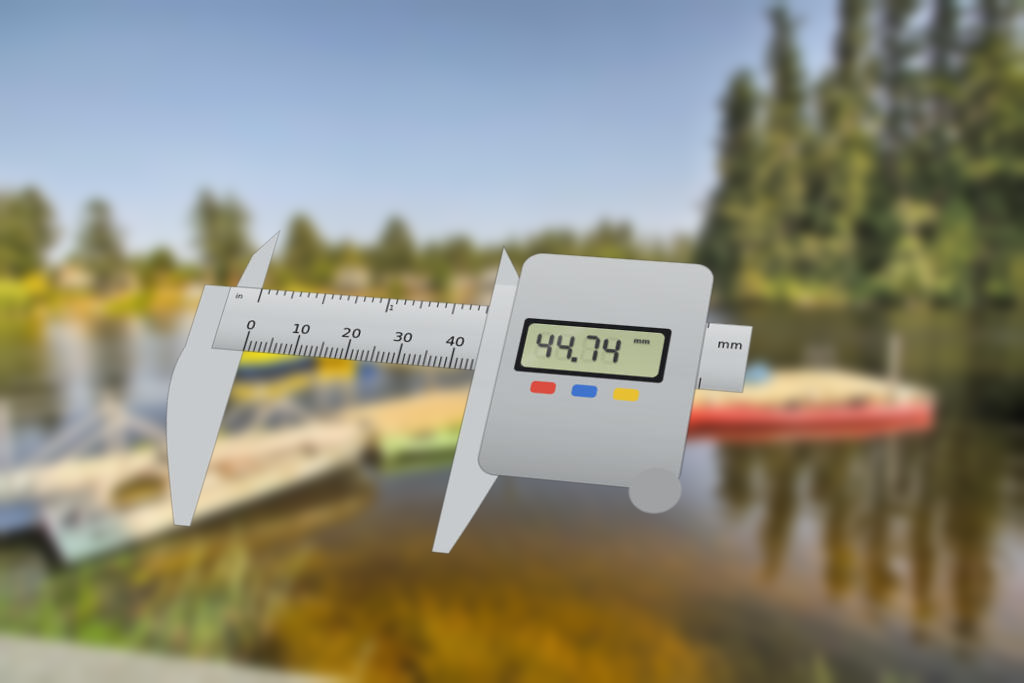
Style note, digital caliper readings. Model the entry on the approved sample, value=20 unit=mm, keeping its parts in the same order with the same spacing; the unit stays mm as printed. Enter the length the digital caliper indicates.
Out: value=44.74 unit=mm
